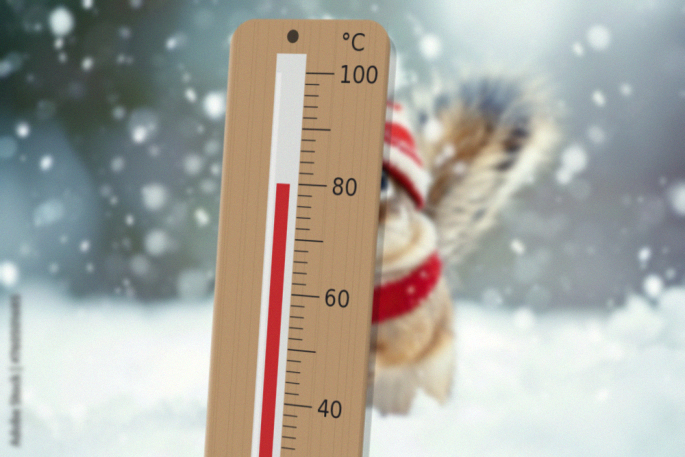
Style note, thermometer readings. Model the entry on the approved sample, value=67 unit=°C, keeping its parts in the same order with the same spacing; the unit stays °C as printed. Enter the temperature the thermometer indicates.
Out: value=80 unit=°C
